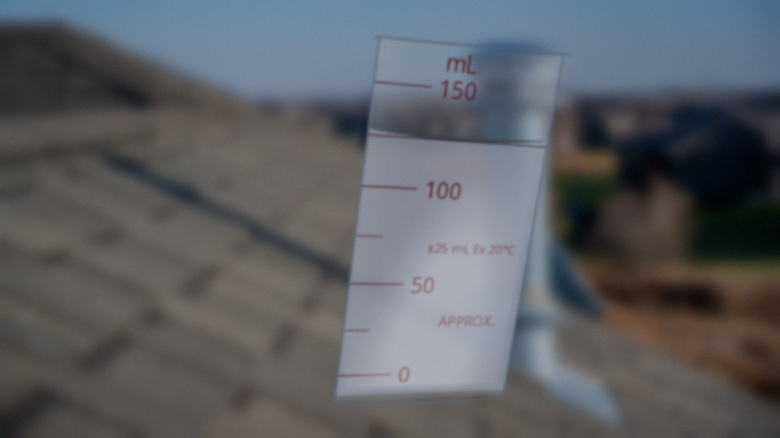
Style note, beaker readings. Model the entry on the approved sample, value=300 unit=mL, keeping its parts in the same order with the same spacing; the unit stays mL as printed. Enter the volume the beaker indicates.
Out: value=125 unit=mL
